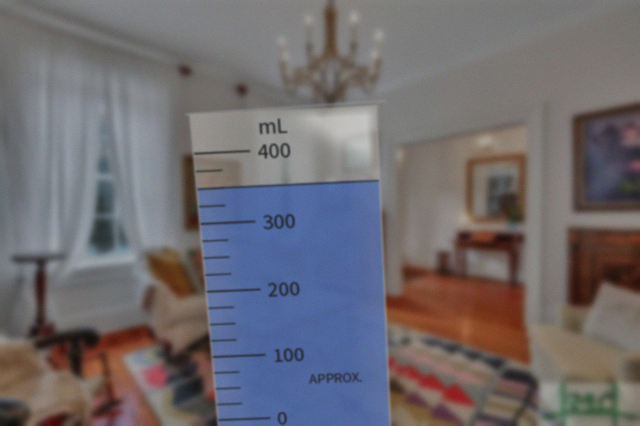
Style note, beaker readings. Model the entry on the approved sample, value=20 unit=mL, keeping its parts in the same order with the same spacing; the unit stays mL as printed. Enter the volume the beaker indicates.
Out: value=350 unit=mL
